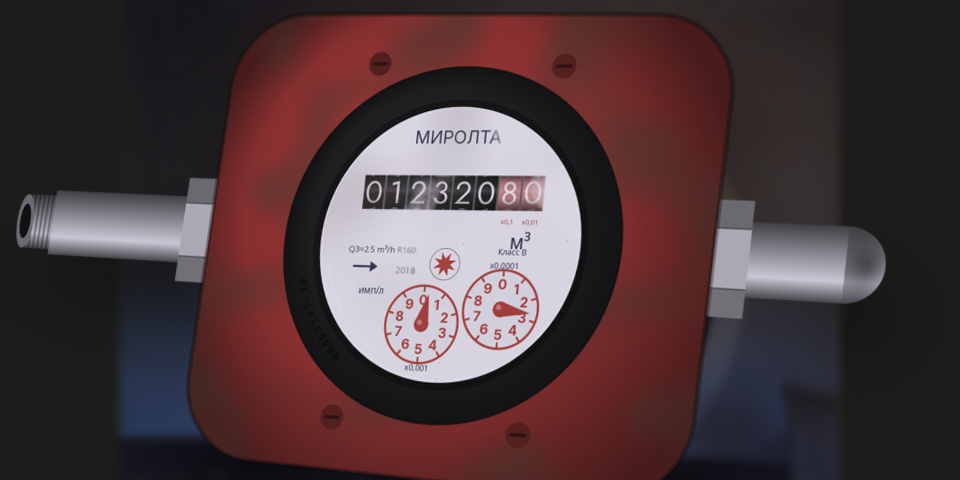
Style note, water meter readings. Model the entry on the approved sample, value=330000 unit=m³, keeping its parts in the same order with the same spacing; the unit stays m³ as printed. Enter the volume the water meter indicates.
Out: value=12320.8002 unit=m³
